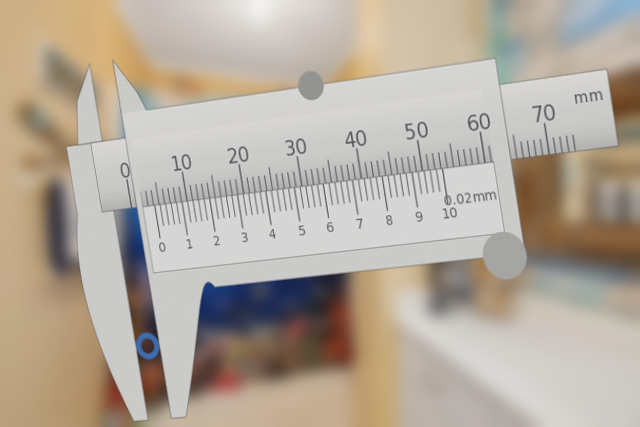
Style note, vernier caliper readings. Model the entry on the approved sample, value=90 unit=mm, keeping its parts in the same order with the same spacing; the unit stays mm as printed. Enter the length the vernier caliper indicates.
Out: value=4.2 unit=mm
